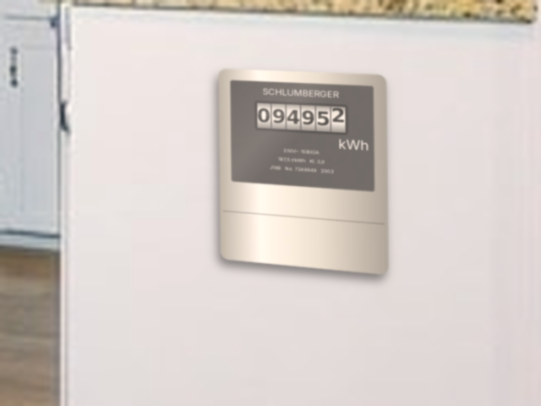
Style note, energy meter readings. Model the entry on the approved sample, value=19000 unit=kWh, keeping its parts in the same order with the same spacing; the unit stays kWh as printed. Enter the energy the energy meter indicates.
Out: value=94952 unit=kWh
